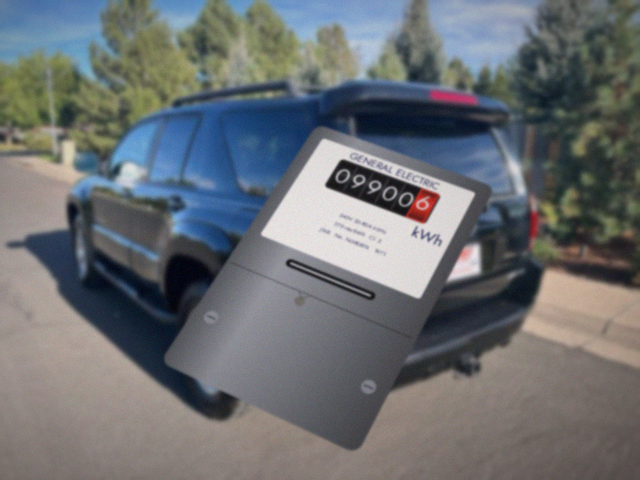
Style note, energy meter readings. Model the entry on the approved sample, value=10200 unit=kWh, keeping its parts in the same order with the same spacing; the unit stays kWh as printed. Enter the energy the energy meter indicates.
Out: value=9900.6 unit=kWh
